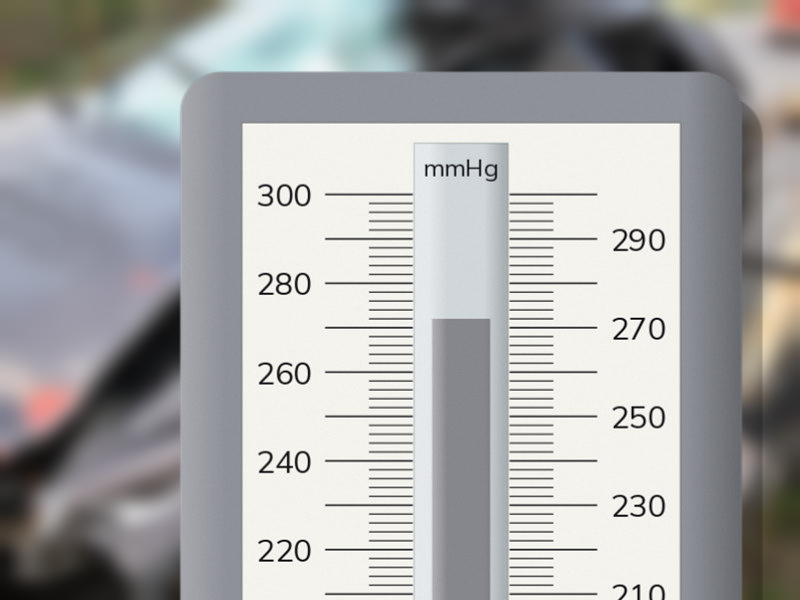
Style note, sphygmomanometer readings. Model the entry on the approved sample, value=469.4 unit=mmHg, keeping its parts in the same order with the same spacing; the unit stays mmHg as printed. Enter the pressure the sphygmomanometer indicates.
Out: value=272 unit=mmHg
